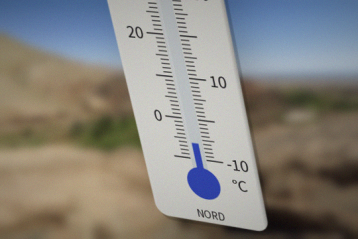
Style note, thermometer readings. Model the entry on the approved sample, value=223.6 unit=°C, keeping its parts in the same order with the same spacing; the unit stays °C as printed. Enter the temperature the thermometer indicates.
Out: value=-6 unit=°C
